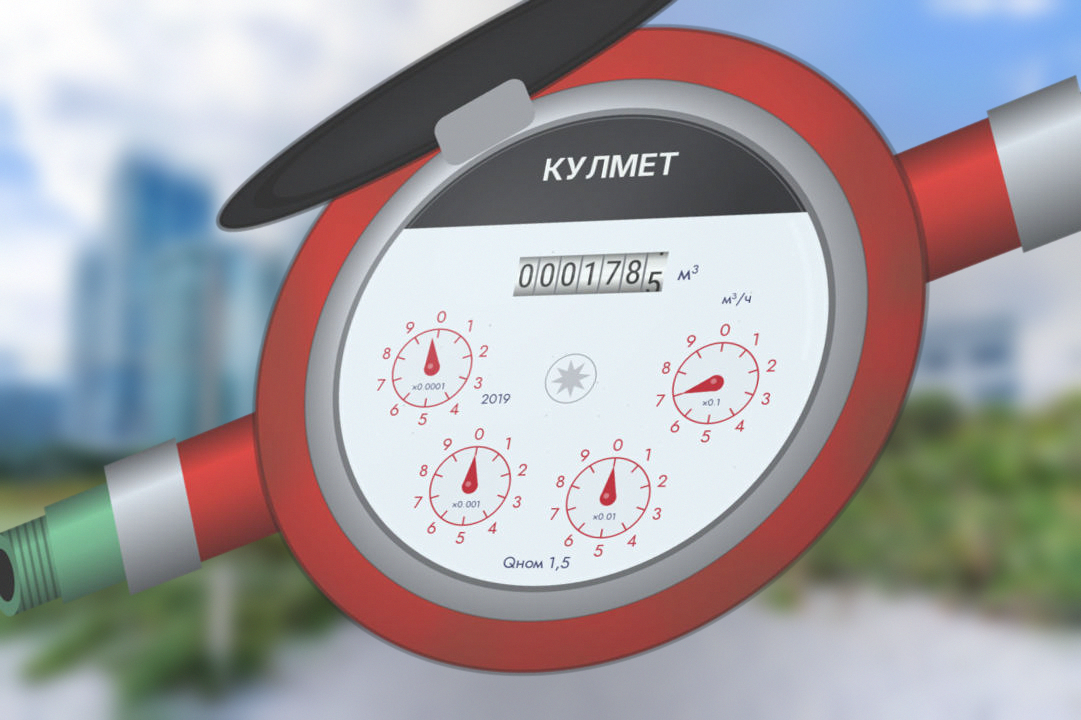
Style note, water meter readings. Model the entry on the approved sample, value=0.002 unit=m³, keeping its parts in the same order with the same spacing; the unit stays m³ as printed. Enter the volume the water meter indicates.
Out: value=1784.6999 unit=m³
